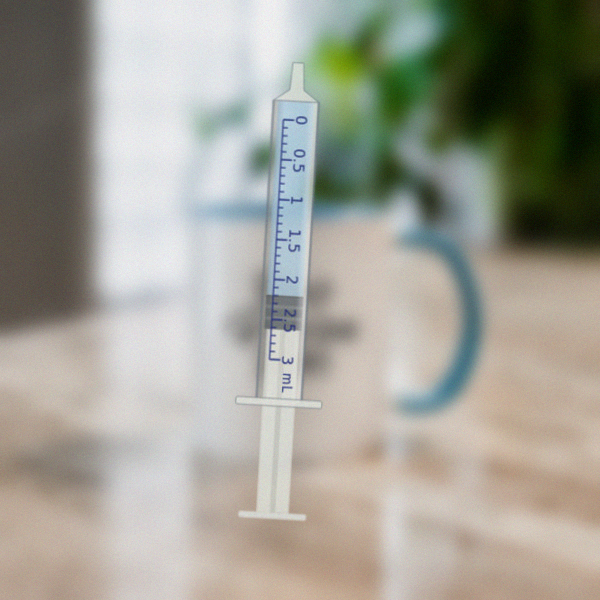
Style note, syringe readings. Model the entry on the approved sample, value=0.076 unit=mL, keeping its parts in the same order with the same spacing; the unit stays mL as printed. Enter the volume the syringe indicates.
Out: value=2.2 unit=mL
